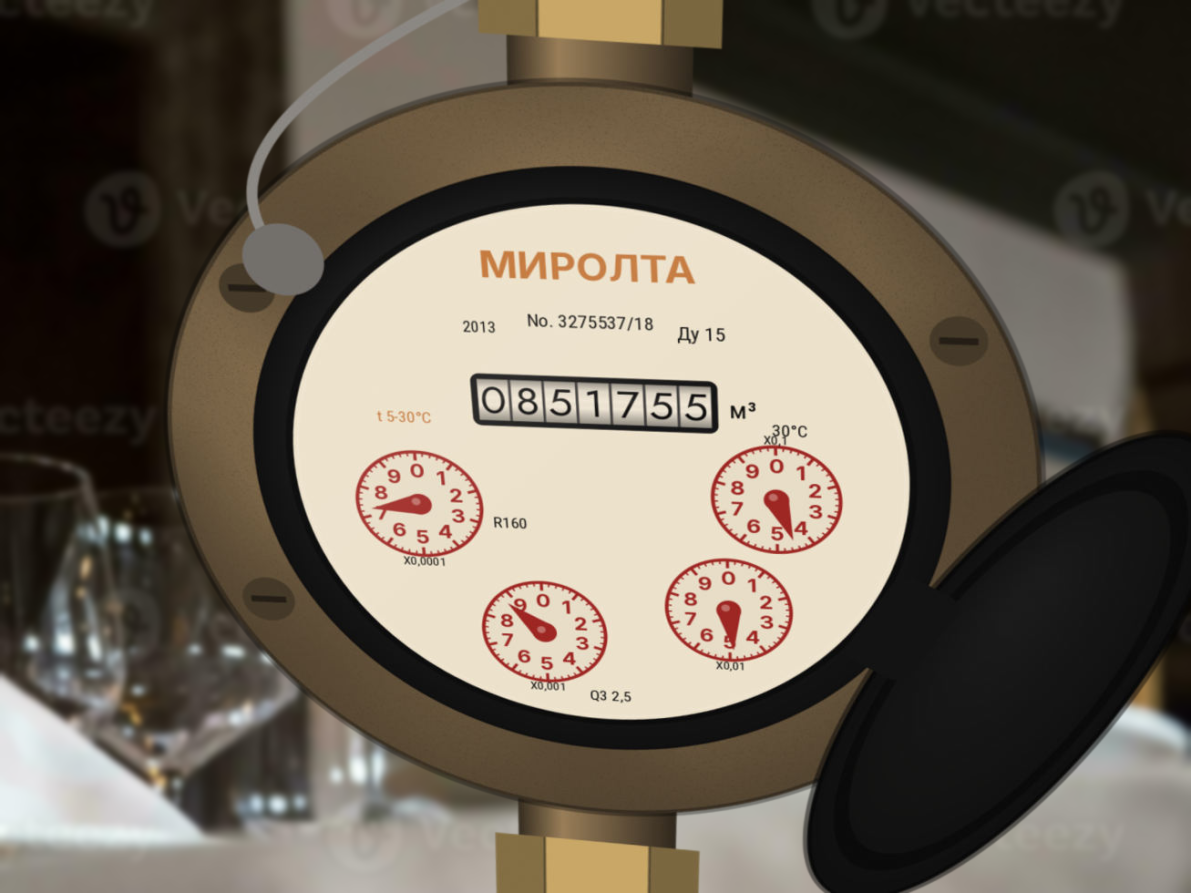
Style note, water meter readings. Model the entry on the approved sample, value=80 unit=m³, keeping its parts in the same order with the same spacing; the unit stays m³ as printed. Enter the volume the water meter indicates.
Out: value=851755.4487 unit=m³
